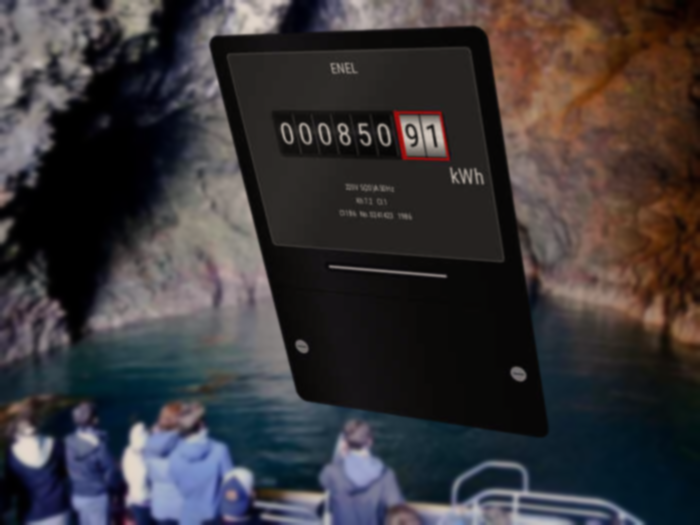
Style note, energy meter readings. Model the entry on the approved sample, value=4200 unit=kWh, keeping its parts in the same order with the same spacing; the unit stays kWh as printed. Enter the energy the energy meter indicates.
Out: value=850.91 unit=kWh
